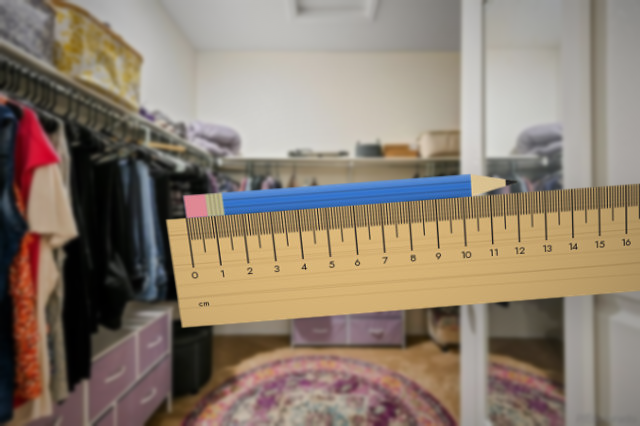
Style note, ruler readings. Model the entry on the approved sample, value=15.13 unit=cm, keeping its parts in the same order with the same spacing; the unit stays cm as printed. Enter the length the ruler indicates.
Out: value=12 unit=cm
